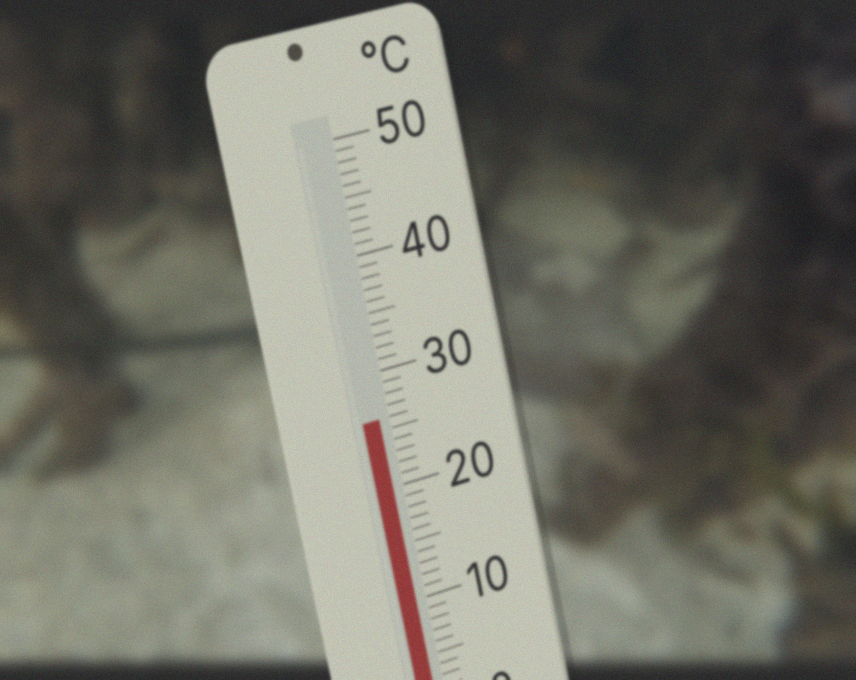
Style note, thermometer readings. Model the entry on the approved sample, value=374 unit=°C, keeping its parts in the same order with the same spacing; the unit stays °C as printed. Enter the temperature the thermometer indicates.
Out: value=26 unit=°C
